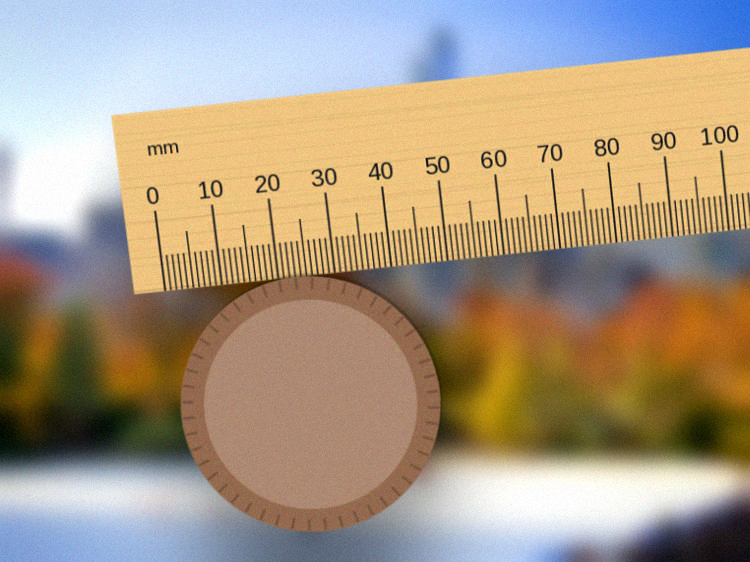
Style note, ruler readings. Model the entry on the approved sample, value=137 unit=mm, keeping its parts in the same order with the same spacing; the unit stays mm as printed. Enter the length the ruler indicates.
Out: value=46 unit=mm
